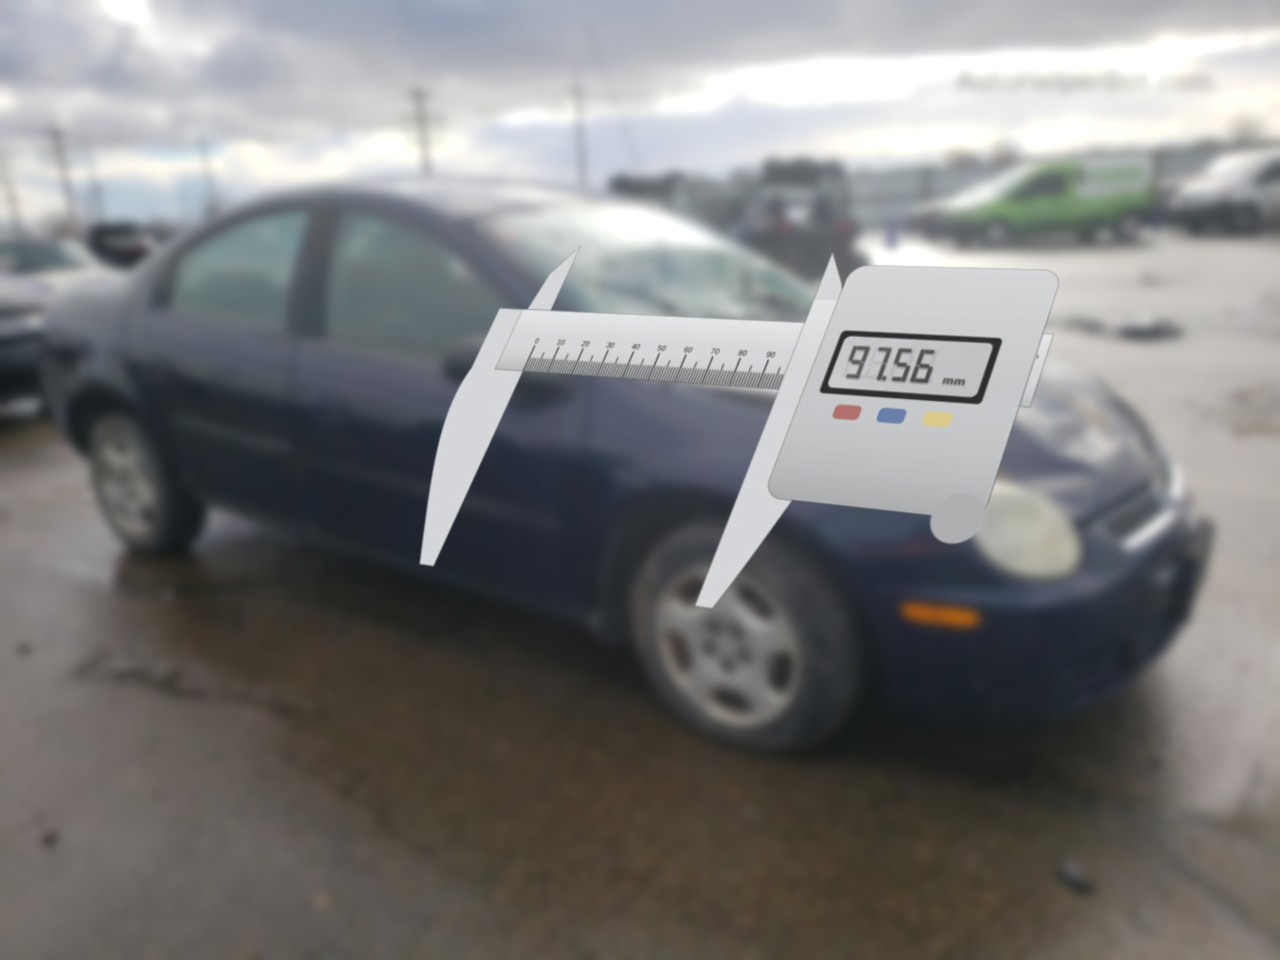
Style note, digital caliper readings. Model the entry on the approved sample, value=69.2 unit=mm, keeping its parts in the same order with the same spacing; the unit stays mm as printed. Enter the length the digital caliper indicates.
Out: value=97.56 unit=mm
